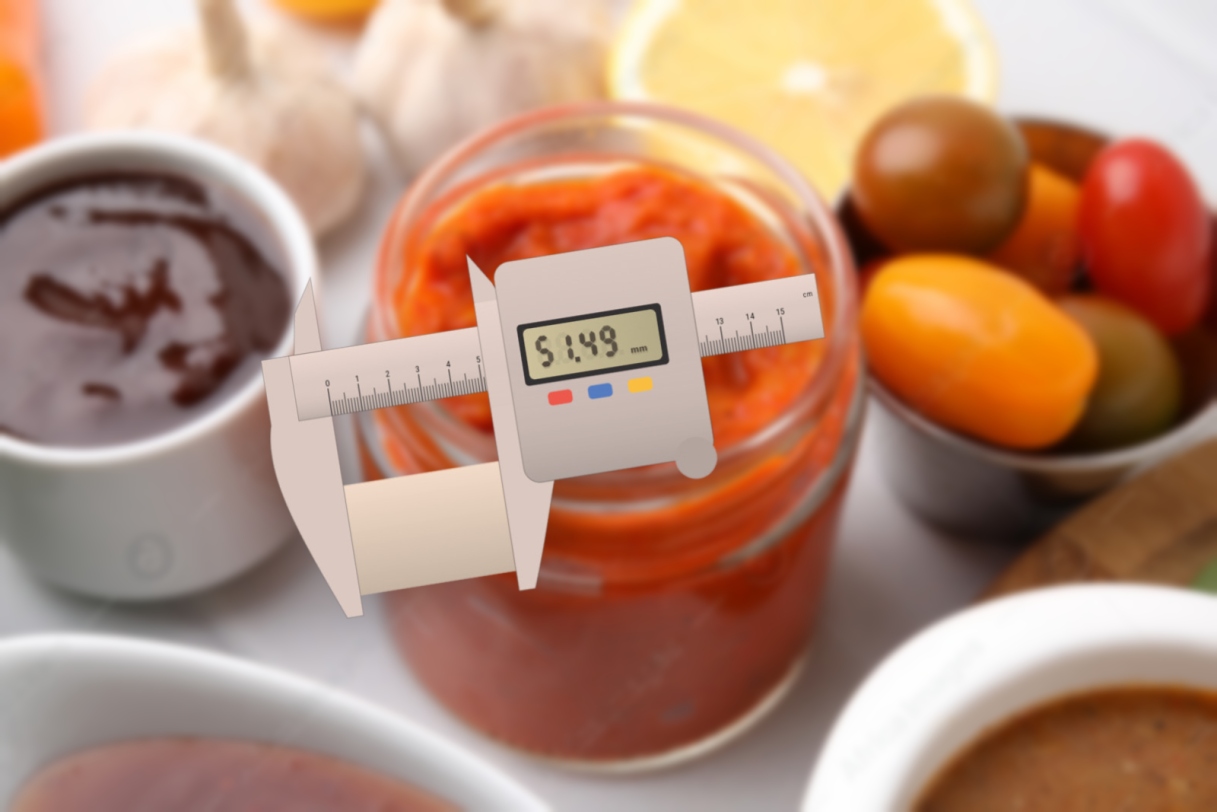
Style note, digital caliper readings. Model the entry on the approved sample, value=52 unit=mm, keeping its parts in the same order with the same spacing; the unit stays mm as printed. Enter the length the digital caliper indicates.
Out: value=51.49 unit=mm
